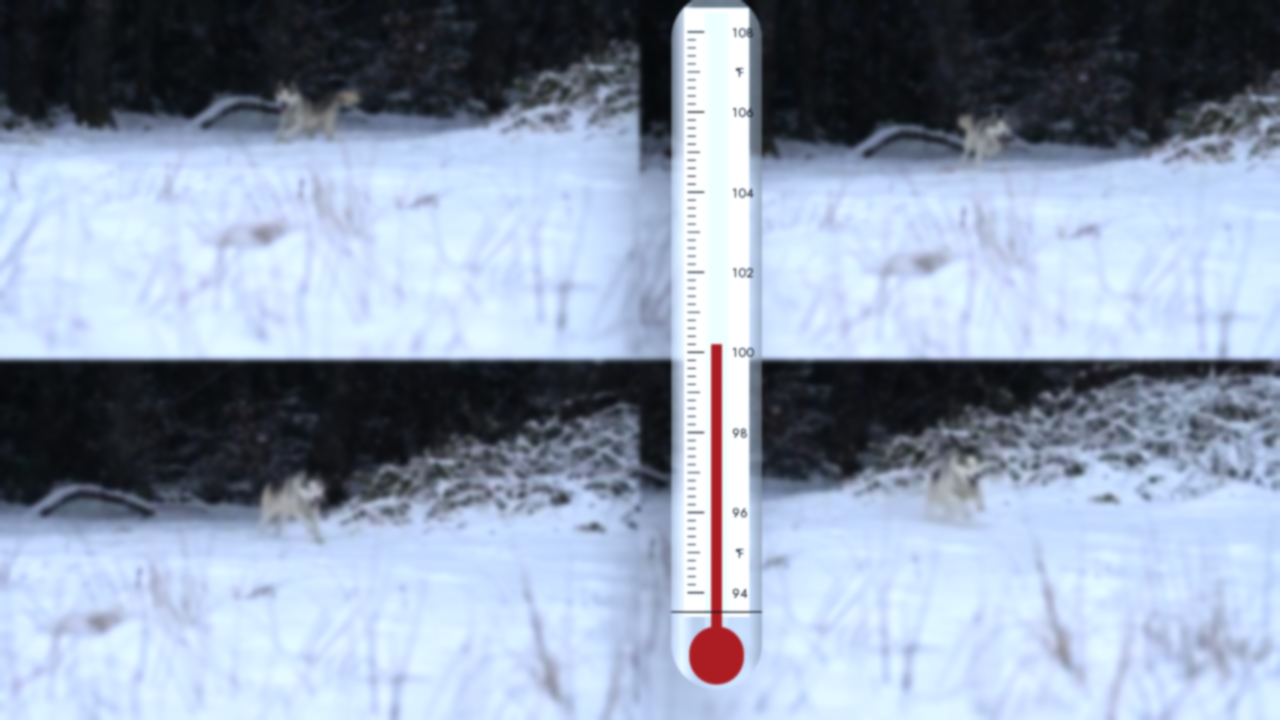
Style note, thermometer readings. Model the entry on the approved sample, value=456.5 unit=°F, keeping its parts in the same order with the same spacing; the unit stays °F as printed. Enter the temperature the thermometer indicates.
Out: value=100.2 unit=°F
